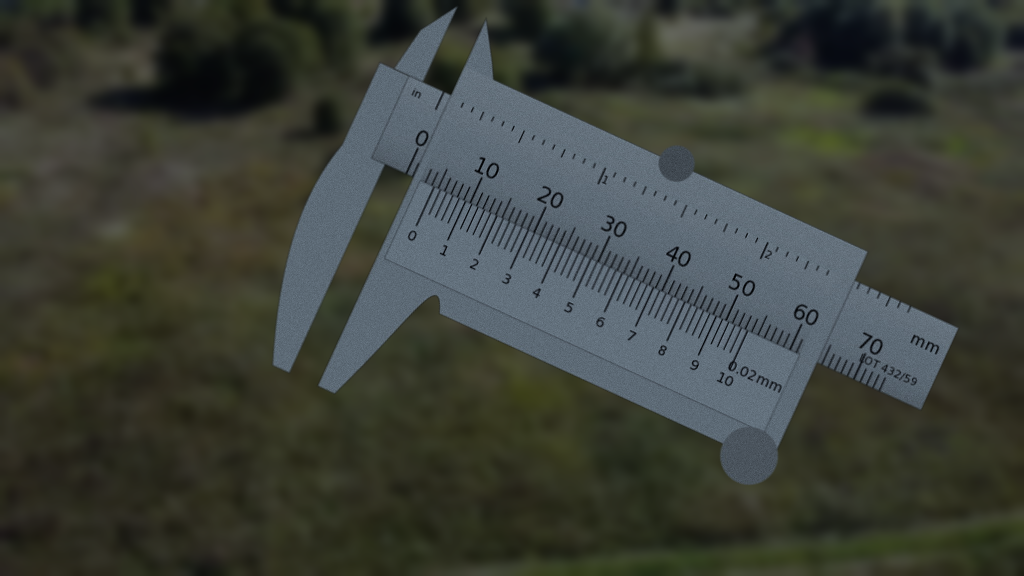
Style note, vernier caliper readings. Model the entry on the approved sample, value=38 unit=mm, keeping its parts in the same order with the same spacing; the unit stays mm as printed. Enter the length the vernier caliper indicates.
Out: value=4.4 unit=mm
